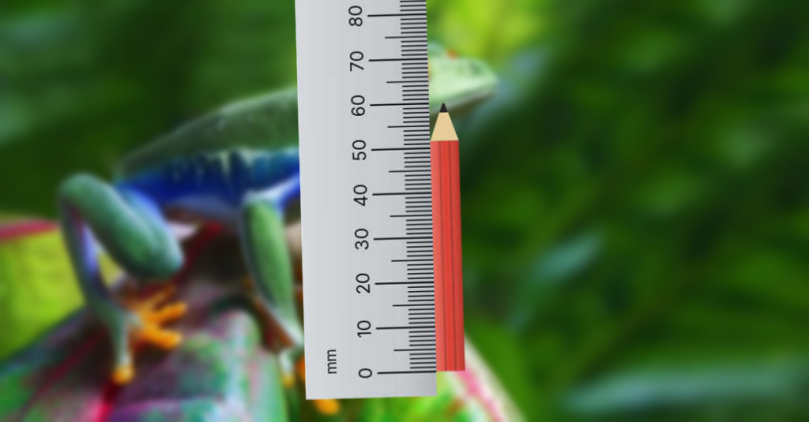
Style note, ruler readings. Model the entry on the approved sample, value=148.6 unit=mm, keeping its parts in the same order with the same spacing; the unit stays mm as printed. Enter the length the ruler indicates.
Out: value=60 unit=mm
